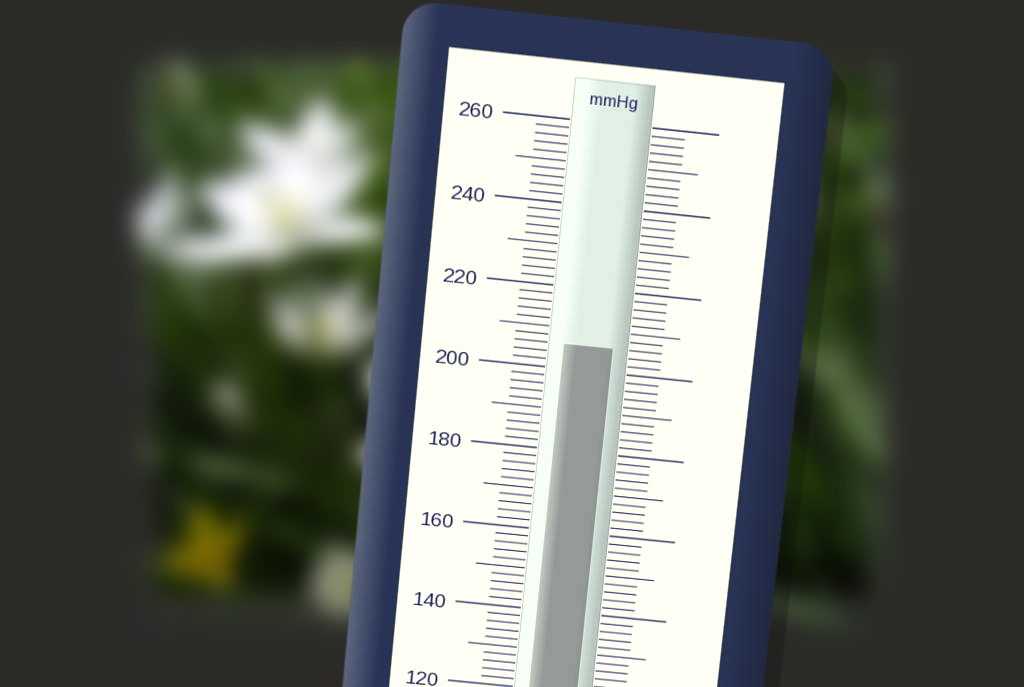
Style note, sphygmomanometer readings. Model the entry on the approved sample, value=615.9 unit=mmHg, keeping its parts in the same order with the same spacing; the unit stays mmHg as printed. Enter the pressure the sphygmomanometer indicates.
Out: value=206 unit=mmHg
